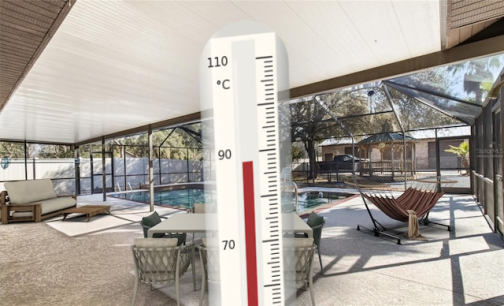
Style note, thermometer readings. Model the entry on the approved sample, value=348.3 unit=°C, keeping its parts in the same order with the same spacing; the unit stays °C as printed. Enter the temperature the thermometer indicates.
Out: value=88 unit=°C
